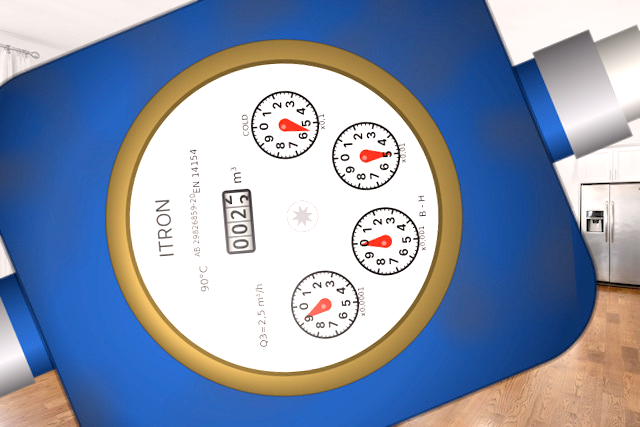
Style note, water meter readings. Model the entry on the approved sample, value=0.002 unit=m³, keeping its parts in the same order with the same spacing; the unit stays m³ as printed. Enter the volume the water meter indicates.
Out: value=22.5499 unit=m³
